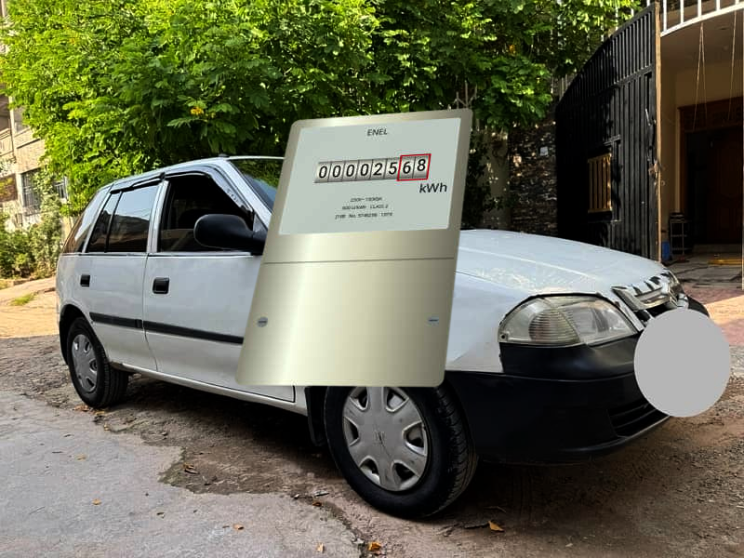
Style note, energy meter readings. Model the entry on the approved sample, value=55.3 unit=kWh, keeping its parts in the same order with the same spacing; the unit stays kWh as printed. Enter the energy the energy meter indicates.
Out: value=25.68 unit=kWh
